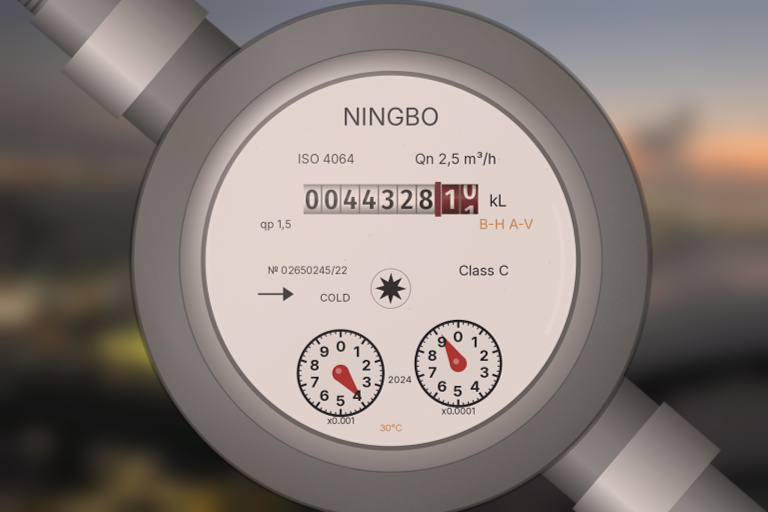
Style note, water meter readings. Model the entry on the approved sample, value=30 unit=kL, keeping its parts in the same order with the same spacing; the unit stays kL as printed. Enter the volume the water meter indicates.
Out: value=44328.1039 unit=kL
